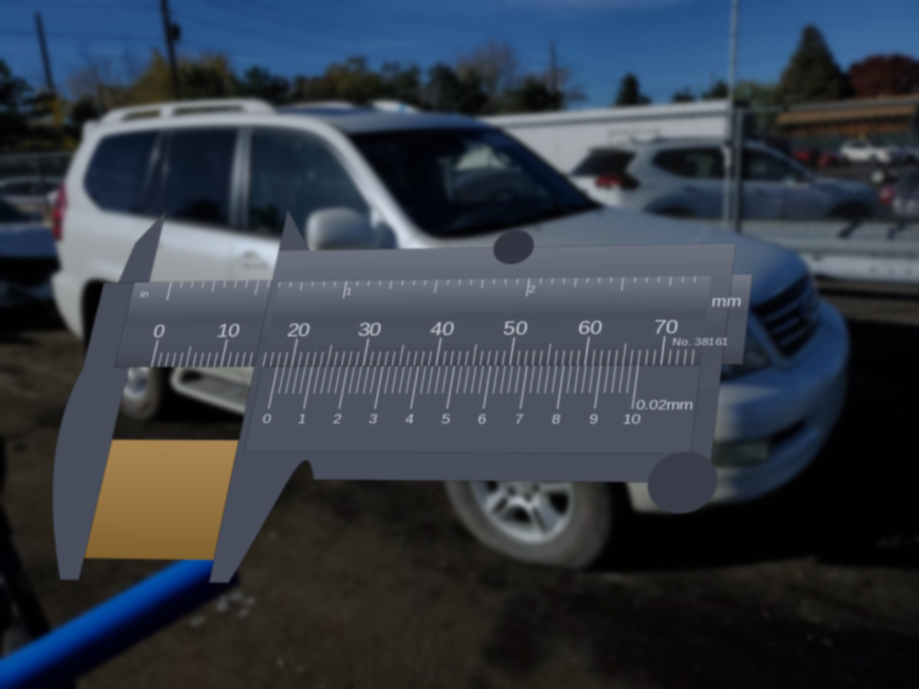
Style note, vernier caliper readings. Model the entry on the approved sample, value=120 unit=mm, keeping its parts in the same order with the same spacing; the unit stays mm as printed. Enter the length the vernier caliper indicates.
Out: value=18.0 unit=mm
